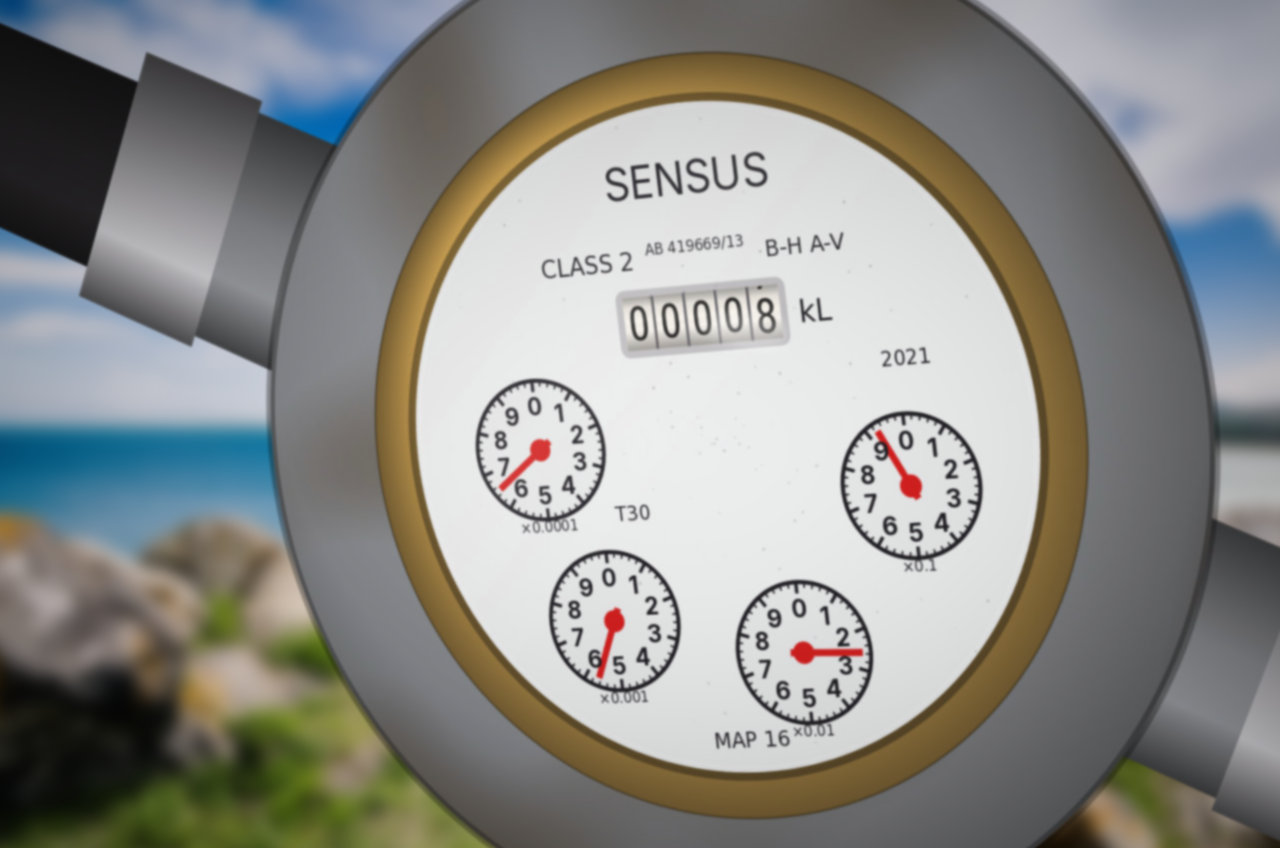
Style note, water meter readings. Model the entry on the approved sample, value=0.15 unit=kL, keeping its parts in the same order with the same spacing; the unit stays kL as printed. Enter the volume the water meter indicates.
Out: value=7.9256 unit=kL
